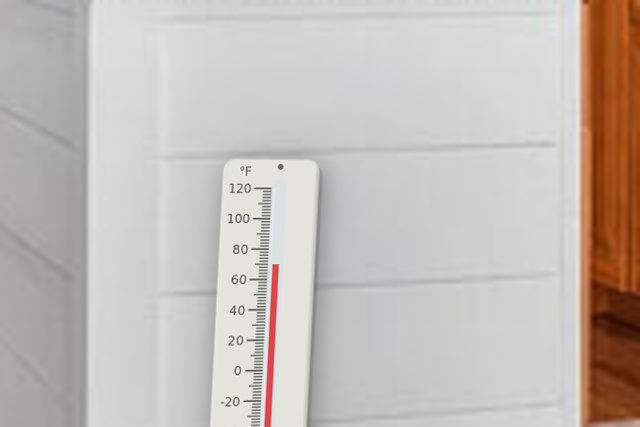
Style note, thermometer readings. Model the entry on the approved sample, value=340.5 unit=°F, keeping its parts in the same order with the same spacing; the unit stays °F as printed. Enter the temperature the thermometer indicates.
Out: value=70 unit=°F
